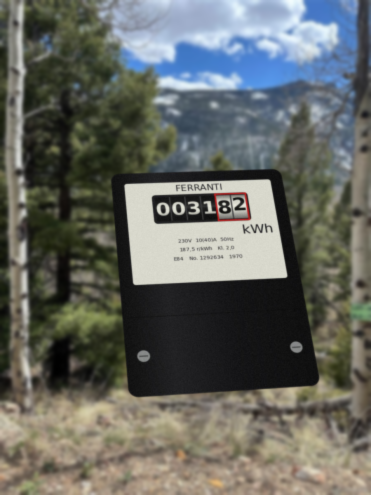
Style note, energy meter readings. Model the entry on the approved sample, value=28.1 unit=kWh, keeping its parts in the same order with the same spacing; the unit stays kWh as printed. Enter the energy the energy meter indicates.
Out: value=31.82 unit=kWh
